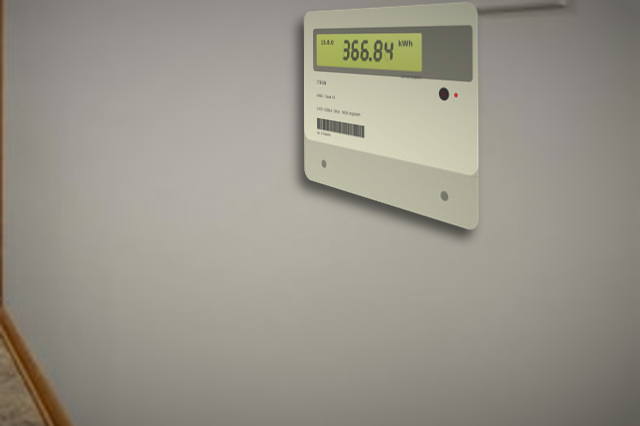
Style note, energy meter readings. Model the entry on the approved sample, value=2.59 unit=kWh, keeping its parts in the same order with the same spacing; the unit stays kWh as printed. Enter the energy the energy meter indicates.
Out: value=366.84 unit=kWh
